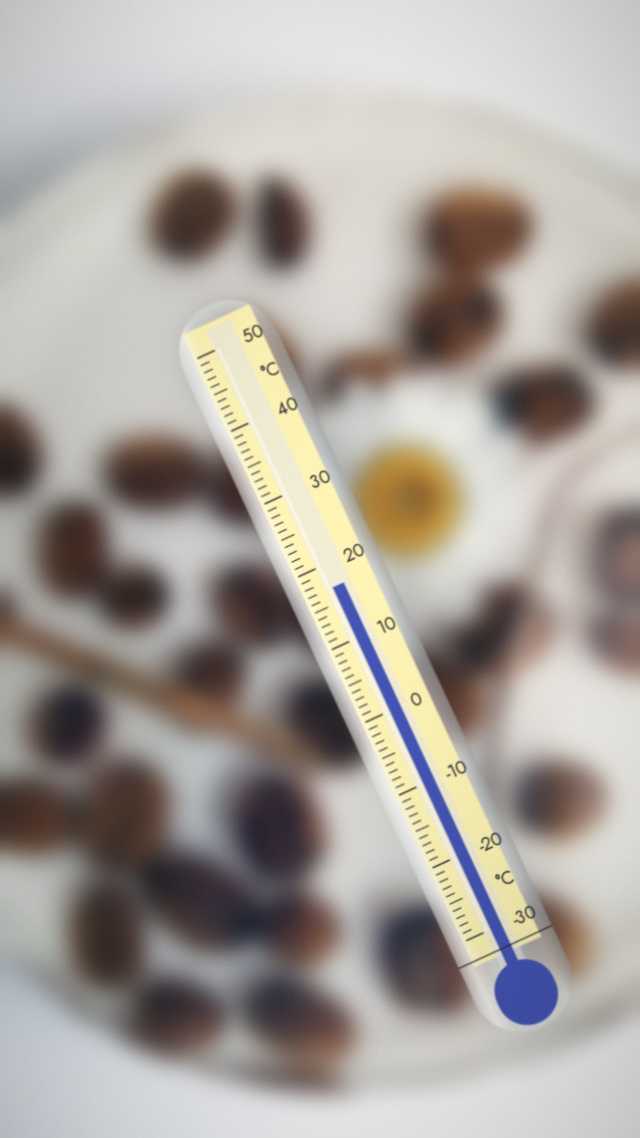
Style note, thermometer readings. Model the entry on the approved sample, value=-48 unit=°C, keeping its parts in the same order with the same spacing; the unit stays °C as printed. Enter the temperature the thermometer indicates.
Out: value=17 unit=°C
